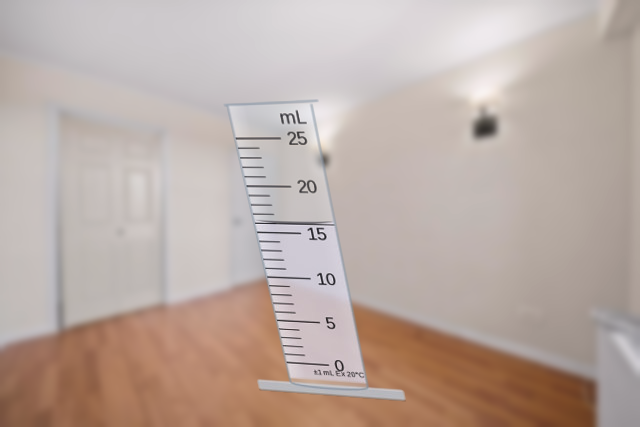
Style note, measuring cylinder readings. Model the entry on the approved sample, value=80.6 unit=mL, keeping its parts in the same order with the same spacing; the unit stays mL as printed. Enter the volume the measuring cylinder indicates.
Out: value=16 unit=mL
